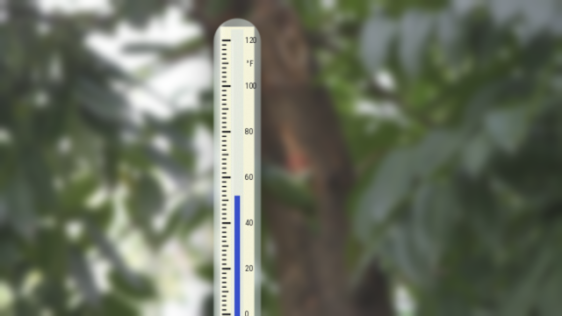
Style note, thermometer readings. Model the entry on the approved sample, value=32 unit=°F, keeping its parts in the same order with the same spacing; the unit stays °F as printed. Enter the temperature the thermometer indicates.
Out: value=52 unit=°F
